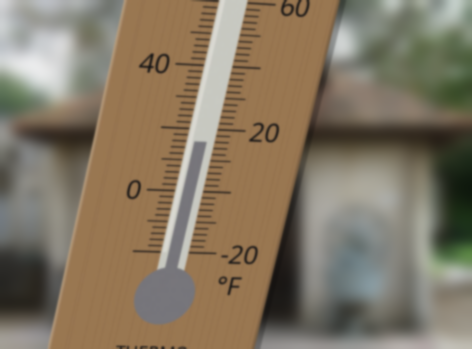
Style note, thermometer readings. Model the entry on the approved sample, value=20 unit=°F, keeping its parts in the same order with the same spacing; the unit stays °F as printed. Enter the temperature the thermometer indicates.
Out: value=16 unit=°F
